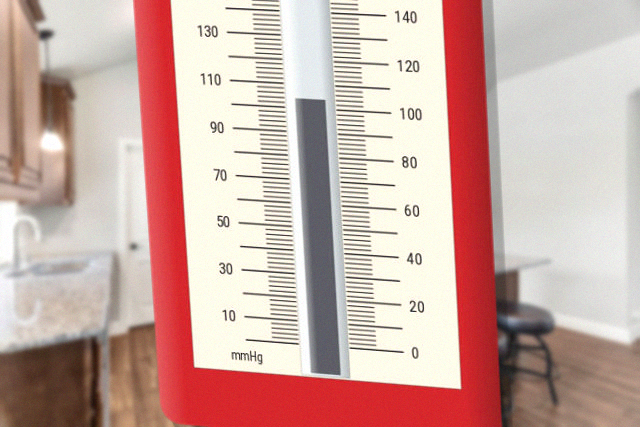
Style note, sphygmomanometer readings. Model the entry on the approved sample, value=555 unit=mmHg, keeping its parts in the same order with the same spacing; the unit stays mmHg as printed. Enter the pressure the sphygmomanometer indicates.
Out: value=104 unit=mmHg
